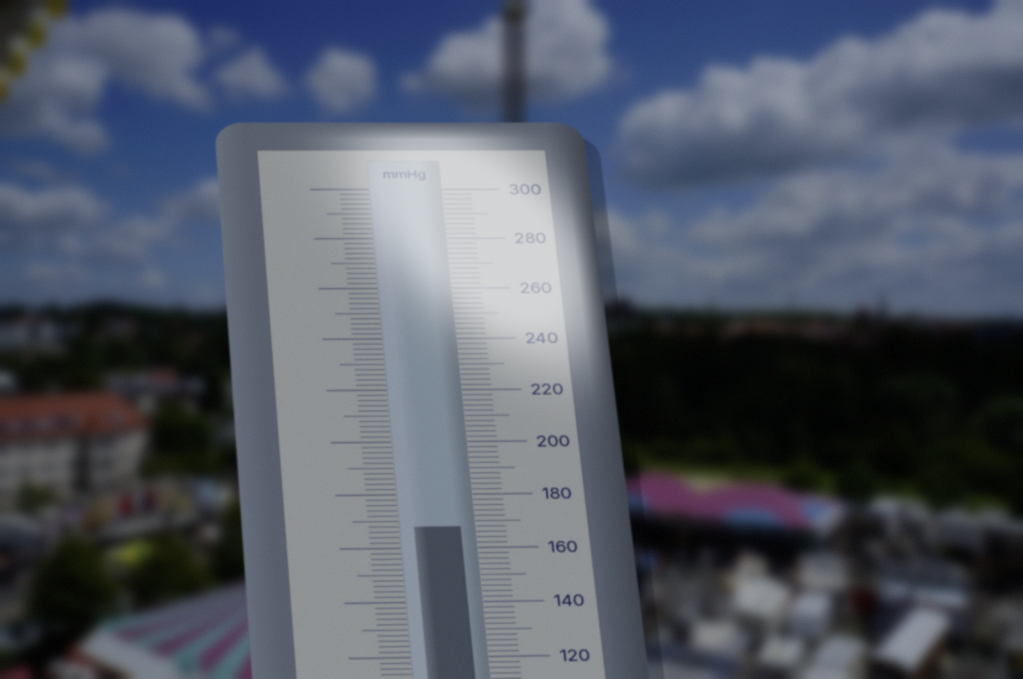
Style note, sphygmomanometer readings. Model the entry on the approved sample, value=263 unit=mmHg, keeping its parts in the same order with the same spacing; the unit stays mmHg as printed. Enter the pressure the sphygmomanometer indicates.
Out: value=168 unit=mmHg
